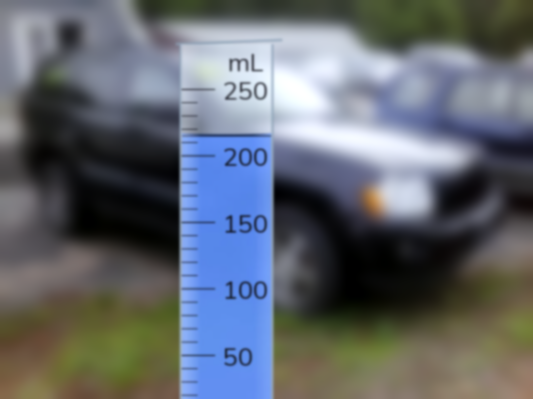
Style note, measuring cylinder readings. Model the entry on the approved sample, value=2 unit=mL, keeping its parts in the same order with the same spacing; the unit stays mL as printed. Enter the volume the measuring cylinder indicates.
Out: value=215 unit=mL
